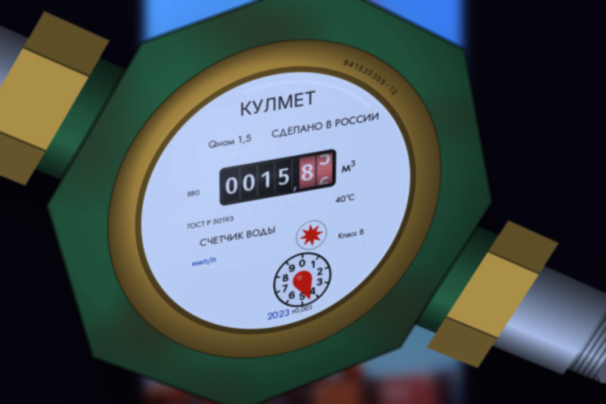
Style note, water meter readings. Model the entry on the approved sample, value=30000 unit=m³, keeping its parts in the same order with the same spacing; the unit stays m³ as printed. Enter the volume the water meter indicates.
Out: value=15.854 unit=m³
